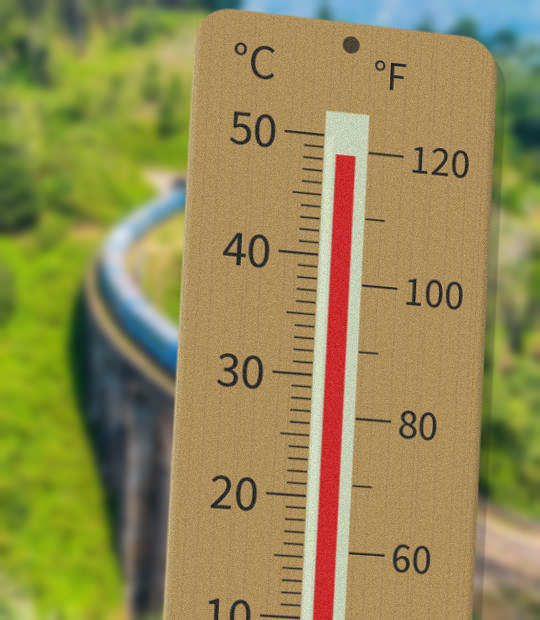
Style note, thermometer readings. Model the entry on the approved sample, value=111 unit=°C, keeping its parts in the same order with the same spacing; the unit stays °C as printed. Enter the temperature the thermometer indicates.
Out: value=48.5 unit=°C
